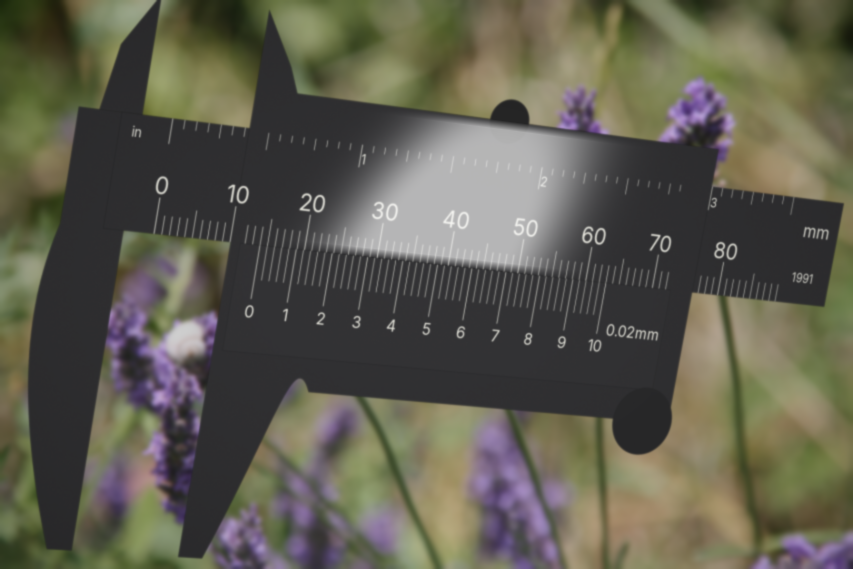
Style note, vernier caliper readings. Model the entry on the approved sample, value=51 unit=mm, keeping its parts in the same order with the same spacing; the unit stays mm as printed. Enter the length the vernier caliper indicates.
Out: value=14.0 unit=mm
